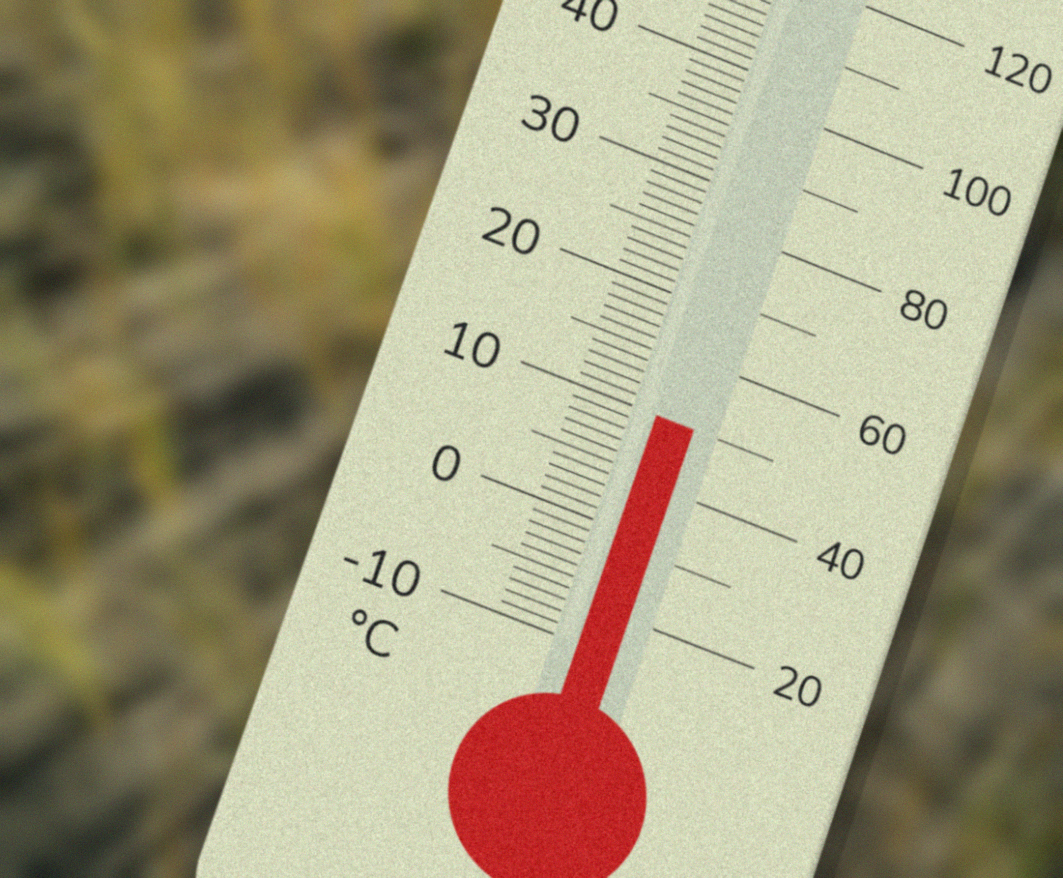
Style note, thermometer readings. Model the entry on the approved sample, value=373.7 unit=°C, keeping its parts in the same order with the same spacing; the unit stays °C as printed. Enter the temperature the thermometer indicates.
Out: value=10 unit=°C
